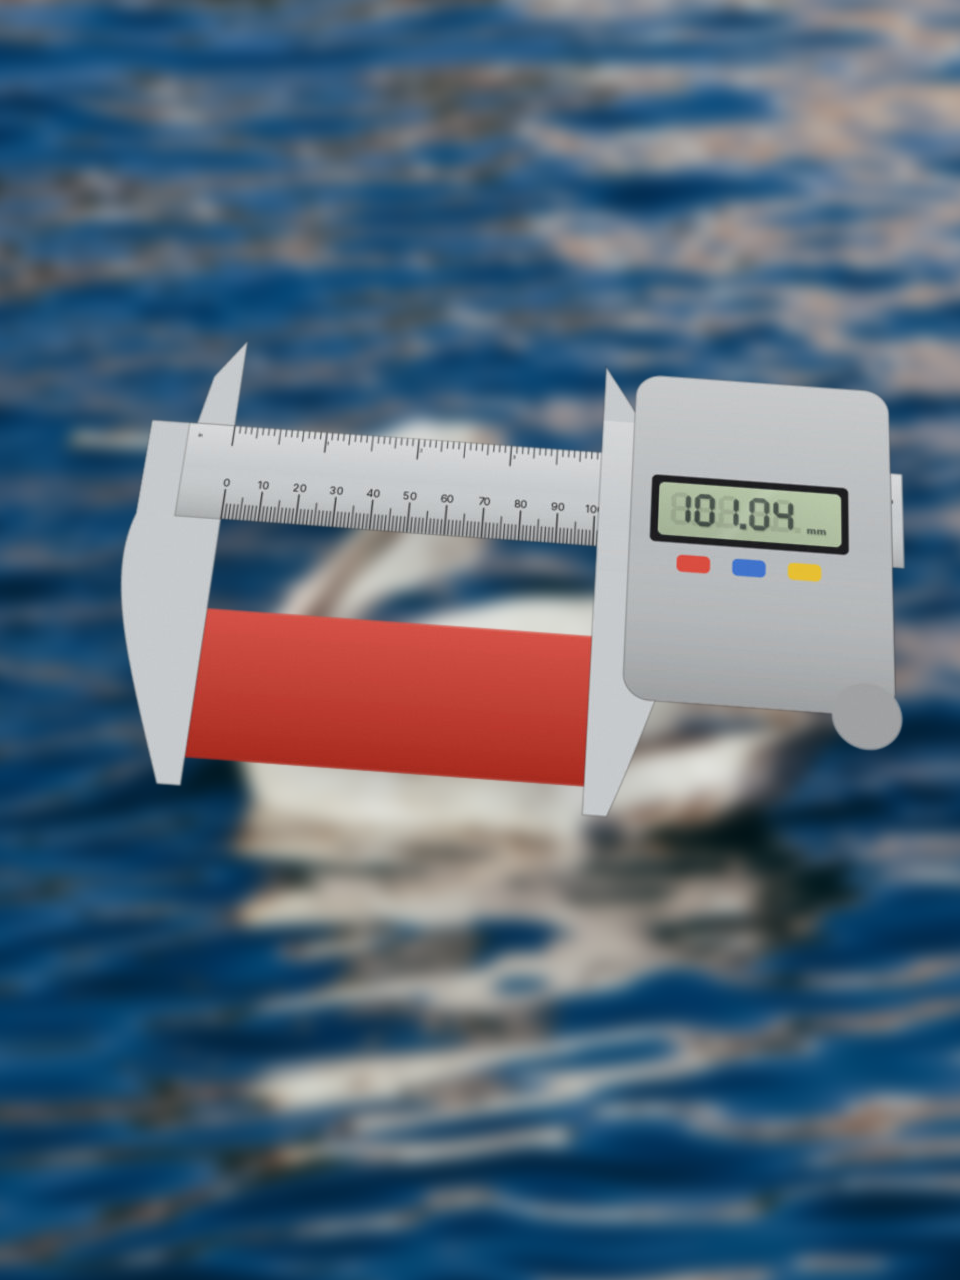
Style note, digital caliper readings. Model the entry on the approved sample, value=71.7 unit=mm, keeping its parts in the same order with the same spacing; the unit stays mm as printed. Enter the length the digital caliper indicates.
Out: value=101.04 unit=mm
